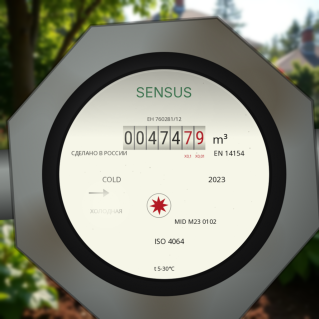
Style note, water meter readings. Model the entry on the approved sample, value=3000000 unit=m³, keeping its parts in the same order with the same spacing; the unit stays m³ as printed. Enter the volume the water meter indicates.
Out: value=474.79 unit=m³
